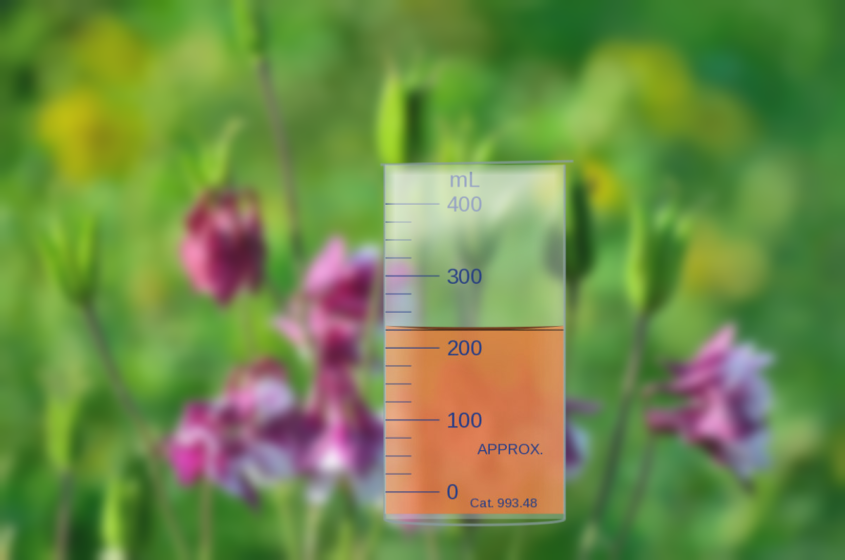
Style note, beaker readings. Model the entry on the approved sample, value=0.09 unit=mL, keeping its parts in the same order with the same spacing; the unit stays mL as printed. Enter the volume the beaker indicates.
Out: value=225 unit=mL
